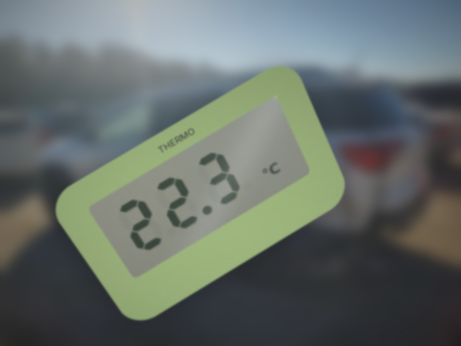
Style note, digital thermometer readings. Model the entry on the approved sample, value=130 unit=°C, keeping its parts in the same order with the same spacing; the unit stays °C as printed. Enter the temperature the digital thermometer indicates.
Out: value=22.3 unit=°C
